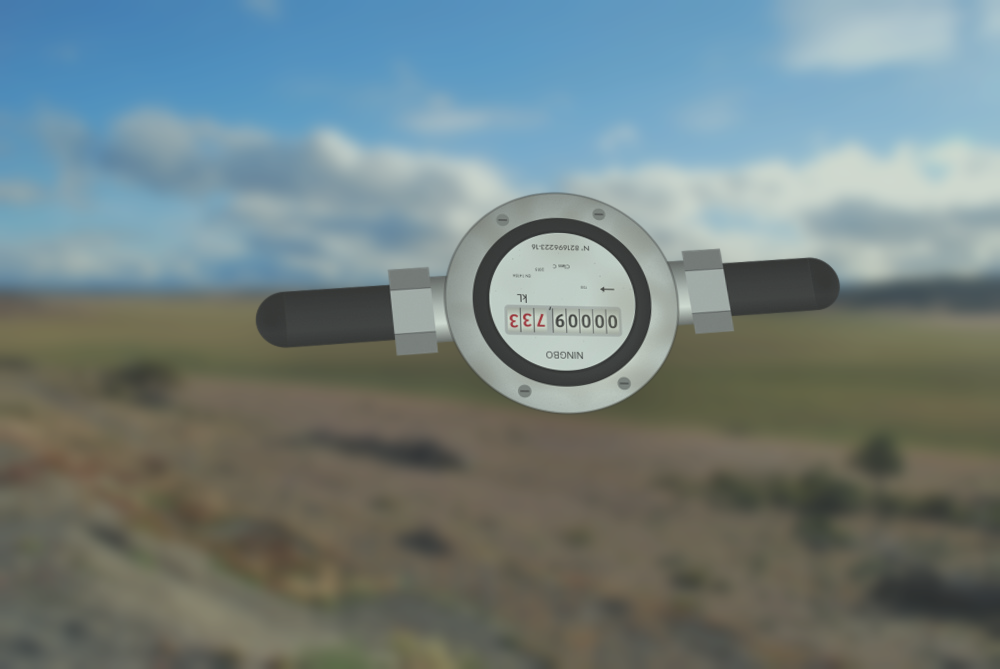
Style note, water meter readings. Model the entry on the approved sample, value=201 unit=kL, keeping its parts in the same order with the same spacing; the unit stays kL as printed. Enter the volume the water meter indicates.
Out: value=9.733 unit=kL
